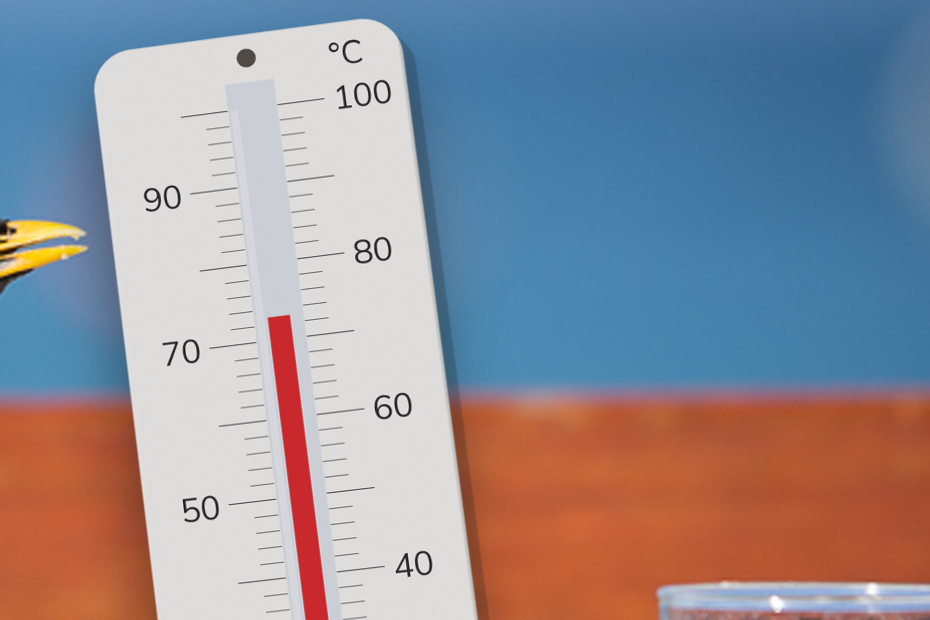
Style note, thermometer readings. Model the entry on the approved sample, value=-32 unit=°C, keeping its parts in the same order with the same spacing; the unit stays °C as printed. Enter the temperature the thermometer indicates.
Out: value=73 unit=°C
